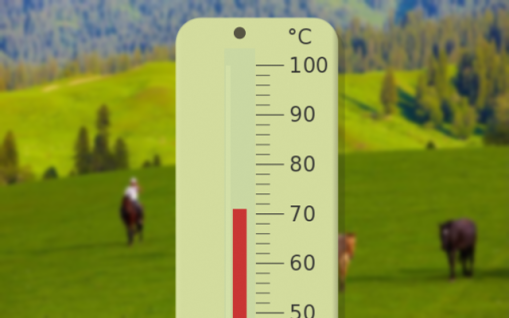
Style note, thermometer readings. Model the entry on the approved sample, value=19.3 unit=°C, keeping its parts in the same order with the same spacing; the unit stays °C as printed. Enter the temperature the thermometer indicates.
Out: value=71 unit=°C
